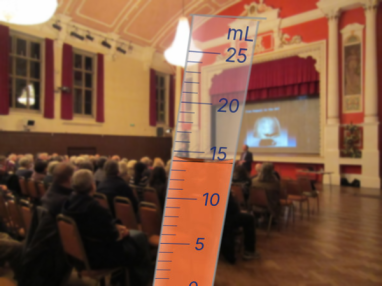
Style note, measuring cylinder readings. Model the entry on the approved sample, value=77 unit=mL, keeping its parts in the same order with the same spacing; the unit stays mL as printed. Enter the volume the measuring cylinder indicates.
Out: value=14 unit=mL
